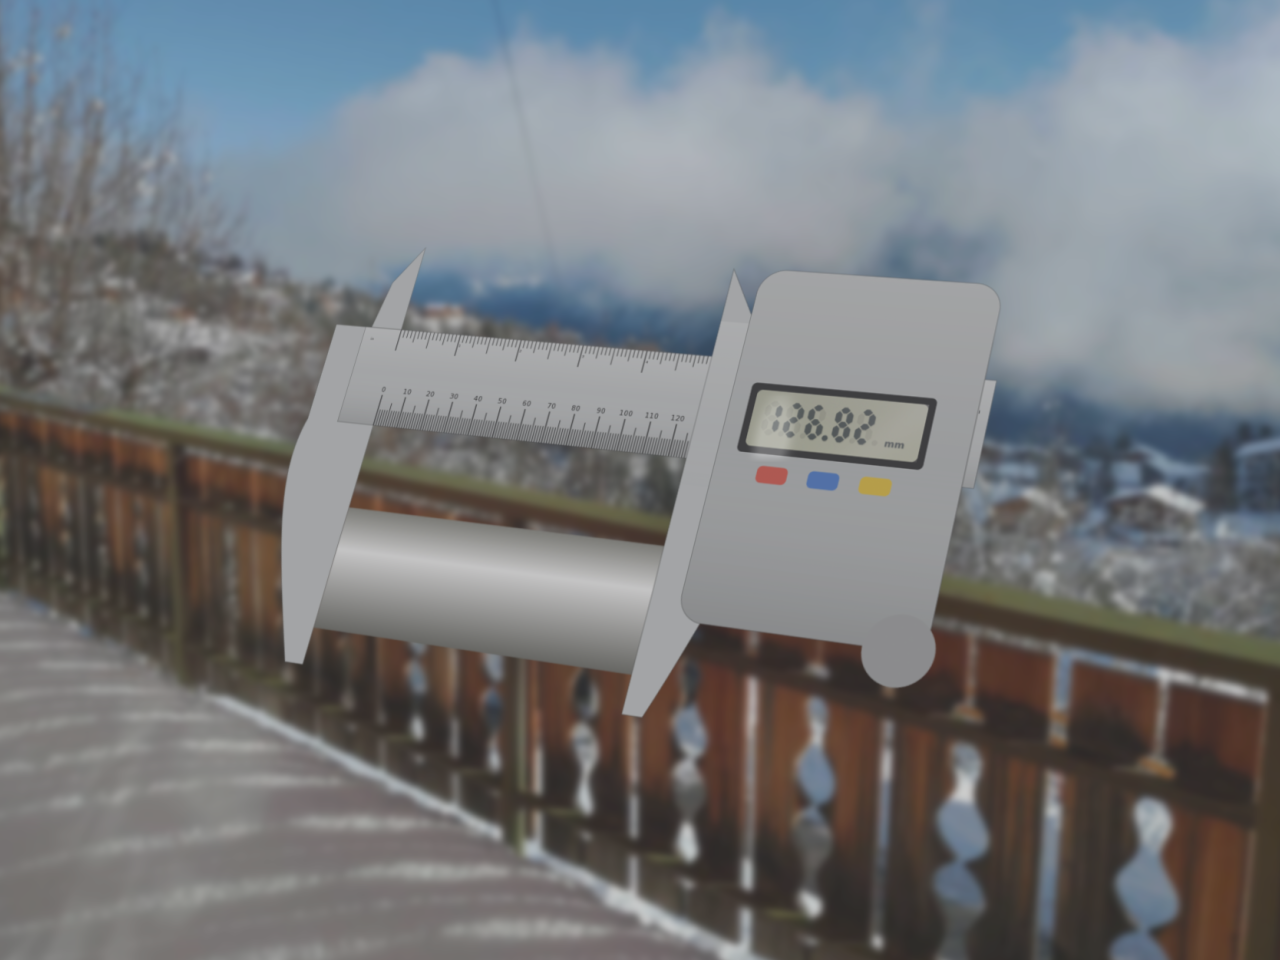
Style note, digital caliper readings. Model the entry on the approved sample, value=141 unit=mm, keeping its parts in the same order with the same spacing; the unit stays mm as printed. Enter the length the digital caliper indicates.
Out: value=126.82 unit=mm
